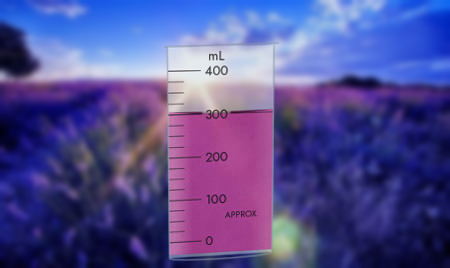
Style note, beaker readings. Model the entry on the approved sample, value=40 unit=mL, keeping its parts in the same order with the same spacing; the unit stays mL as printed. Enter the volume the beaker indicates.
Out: value=300 unit=mL
